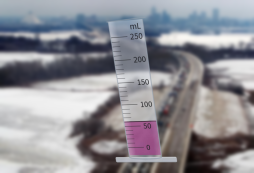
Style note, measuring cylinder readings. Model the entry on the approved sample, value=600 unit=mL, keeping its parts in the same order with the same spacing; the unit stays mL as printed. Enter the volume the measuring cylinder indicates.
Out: value=60 unit=mL
